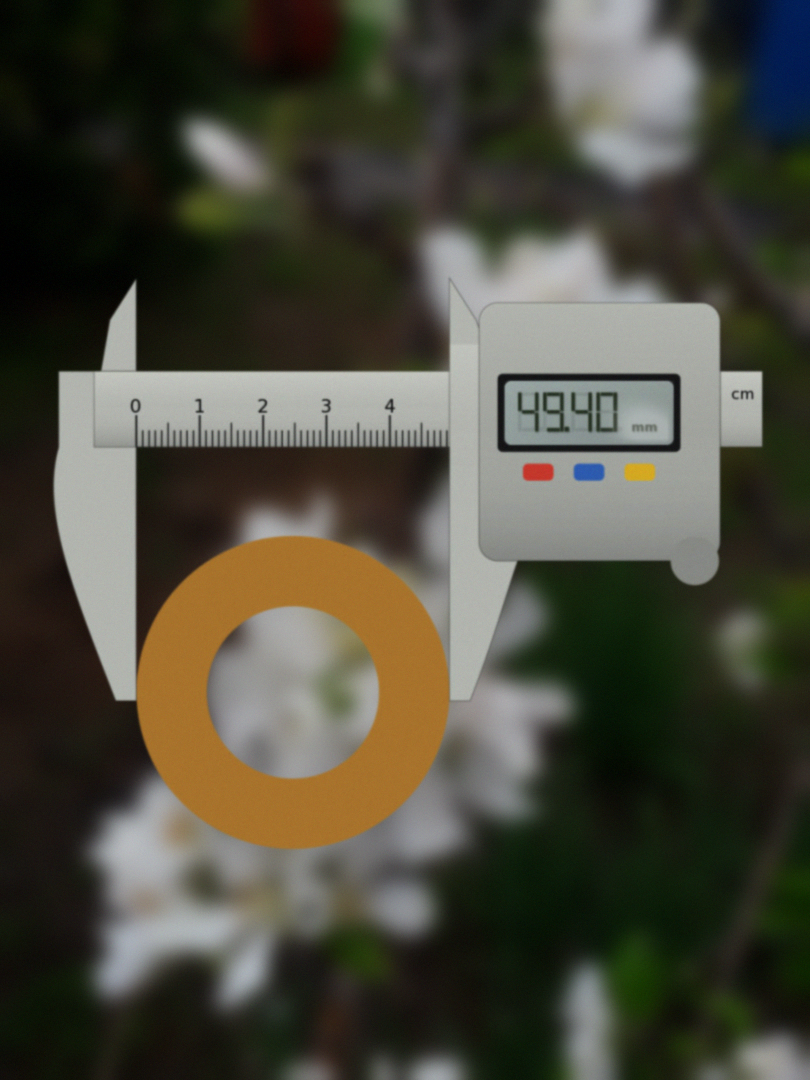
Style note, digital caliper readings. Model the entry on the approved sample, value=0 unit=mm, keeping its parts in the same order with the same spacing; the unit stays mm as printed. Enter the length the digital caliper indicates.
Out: value=49.40 unit=mm
